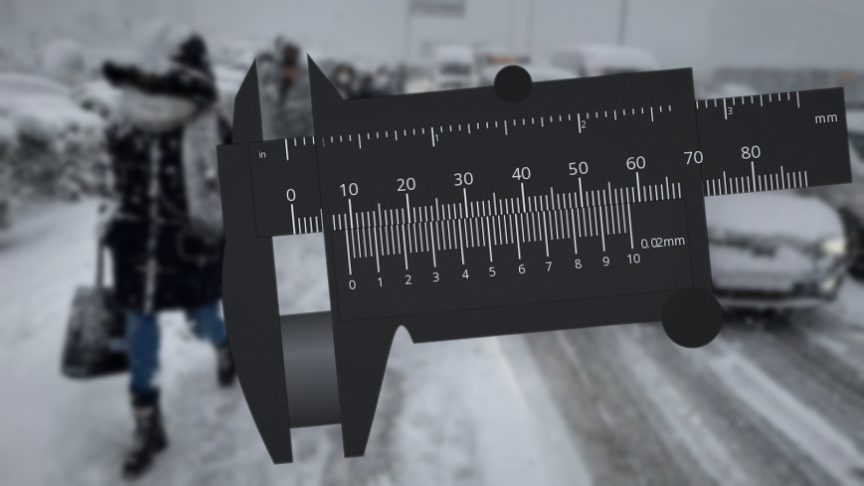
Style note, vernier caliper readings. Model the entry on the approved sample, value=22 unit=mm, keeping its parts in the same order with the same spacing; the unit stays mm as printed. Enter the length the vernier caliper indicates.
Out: value=9.0 unit=mm
